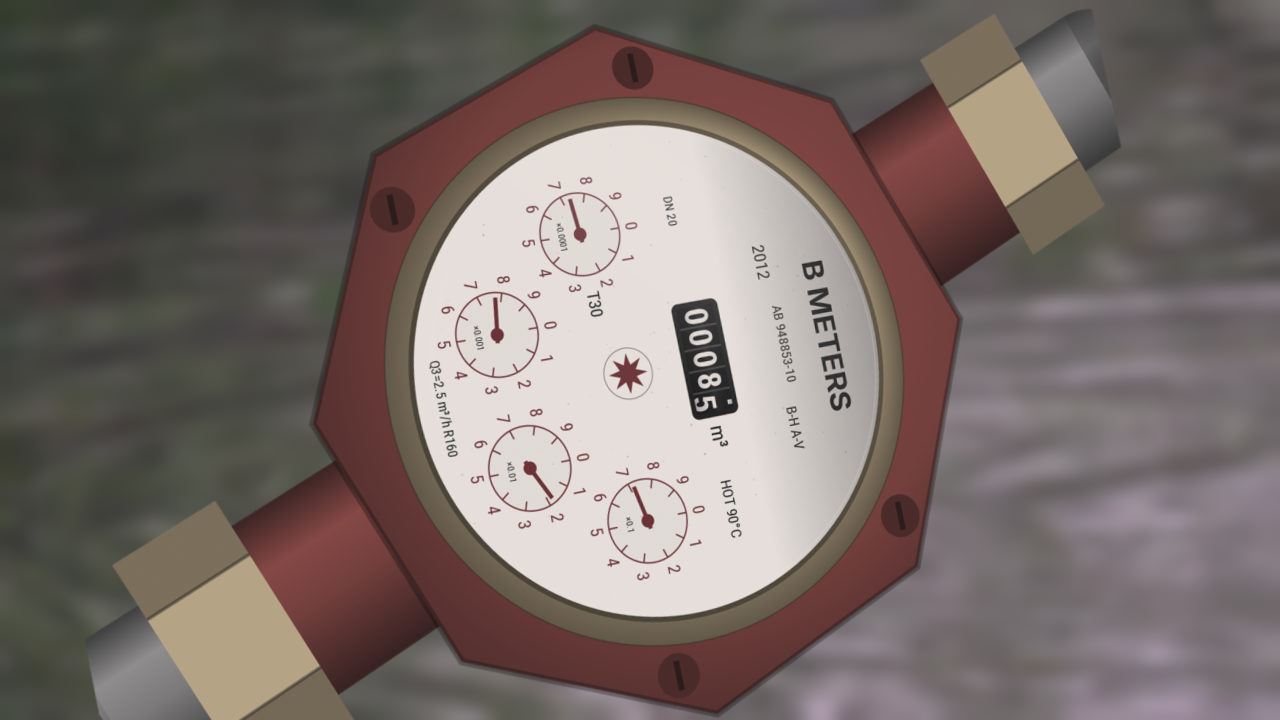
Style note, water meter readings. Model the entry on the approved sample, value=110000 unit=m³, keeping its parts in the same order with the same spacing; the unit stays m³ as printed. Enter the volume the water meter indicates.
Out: value=84.7177 unit=m³
